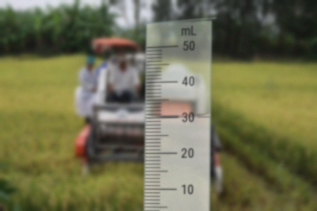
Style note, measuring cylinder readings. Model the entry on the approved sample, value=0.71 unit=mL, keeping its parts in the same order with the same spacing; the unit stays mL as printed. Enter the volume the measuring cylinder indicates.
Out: value=30 unit=mL
